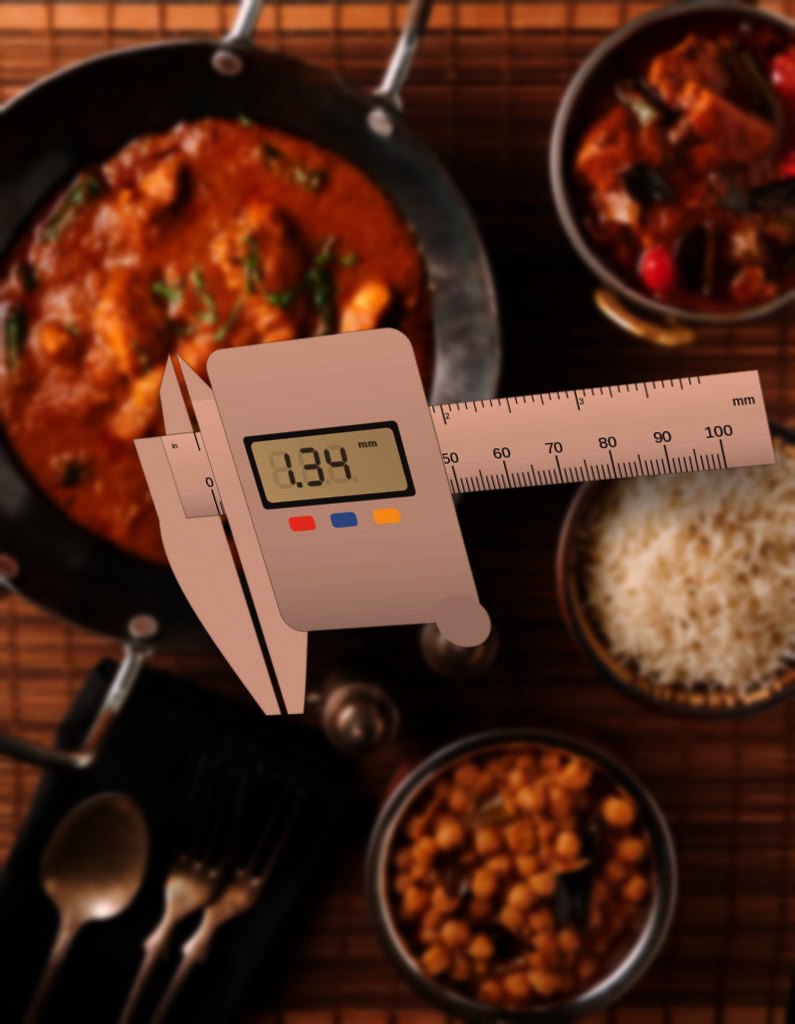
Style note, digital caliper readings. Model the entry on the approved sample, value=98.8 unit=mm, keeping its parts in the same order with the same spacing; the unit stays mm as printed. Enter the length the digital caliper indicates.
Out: value=1.34 unit=mm
